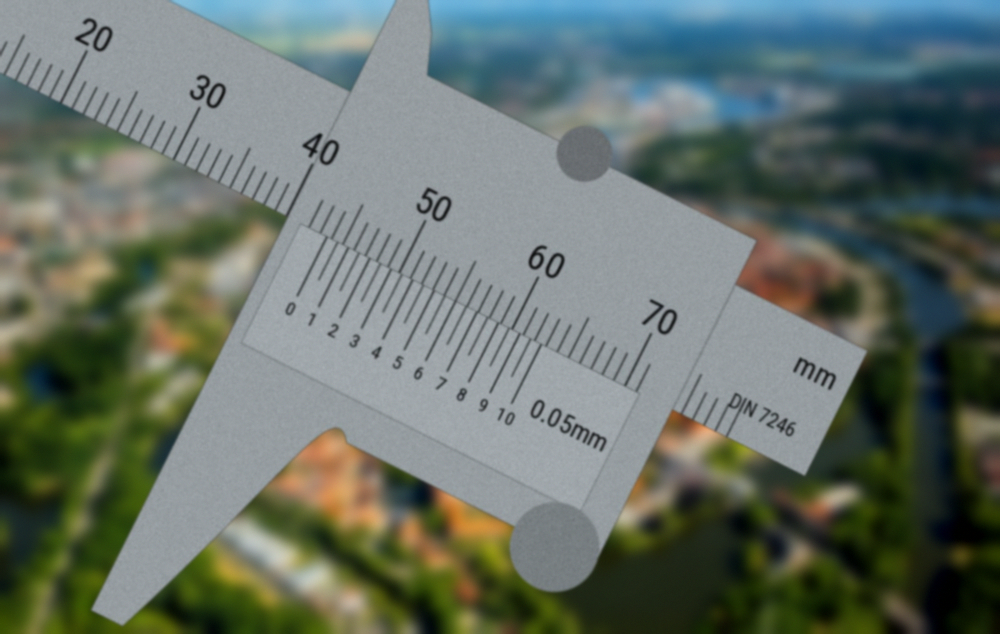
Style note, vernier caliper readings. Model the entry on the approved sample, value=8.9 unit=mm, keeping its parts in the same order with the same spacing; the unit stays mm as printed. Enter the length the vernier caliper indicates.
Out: value=43.6 unit=mm
